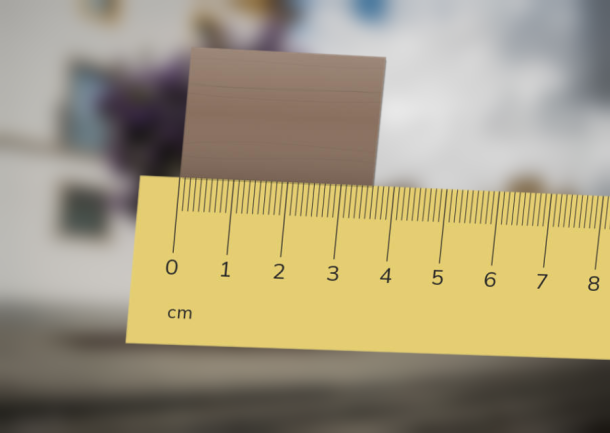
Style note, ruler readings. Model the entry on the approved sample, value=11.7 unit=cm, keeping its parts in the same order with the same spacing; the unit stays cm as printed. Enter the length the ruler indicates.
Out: value=3.6 unit=cm
